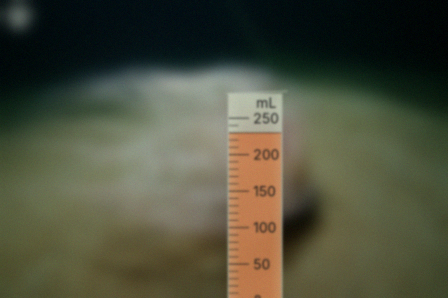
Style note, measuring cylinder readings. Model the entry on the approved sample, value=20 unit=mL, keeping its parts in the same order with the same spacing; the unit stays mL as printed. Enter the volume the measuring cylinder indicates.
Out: value=230 unit=mL
